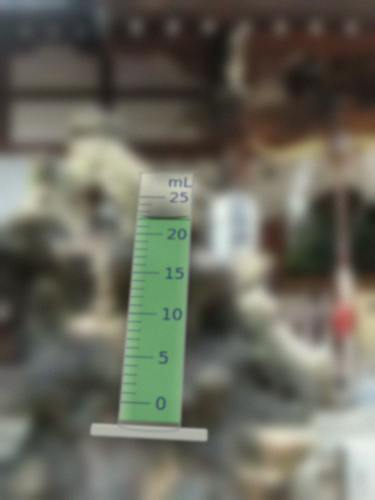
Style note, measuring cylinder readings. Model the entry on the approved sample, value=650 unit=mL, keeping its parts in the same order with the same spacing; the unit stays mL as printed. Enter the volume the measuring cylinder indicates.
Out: value=22 unit=mL
